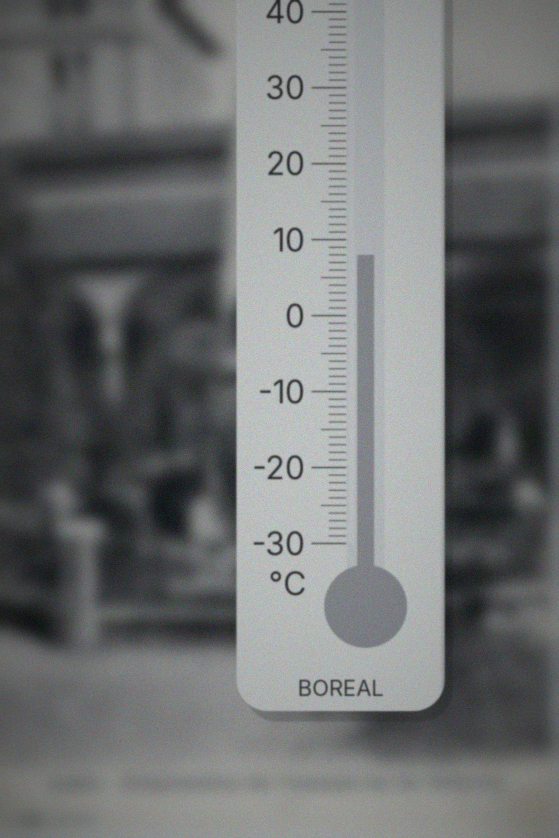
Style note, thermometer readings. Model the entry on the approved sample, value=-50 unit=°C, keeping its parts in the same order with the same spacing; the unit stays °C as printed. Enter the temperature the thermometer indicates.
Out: value=8 unit=°C
